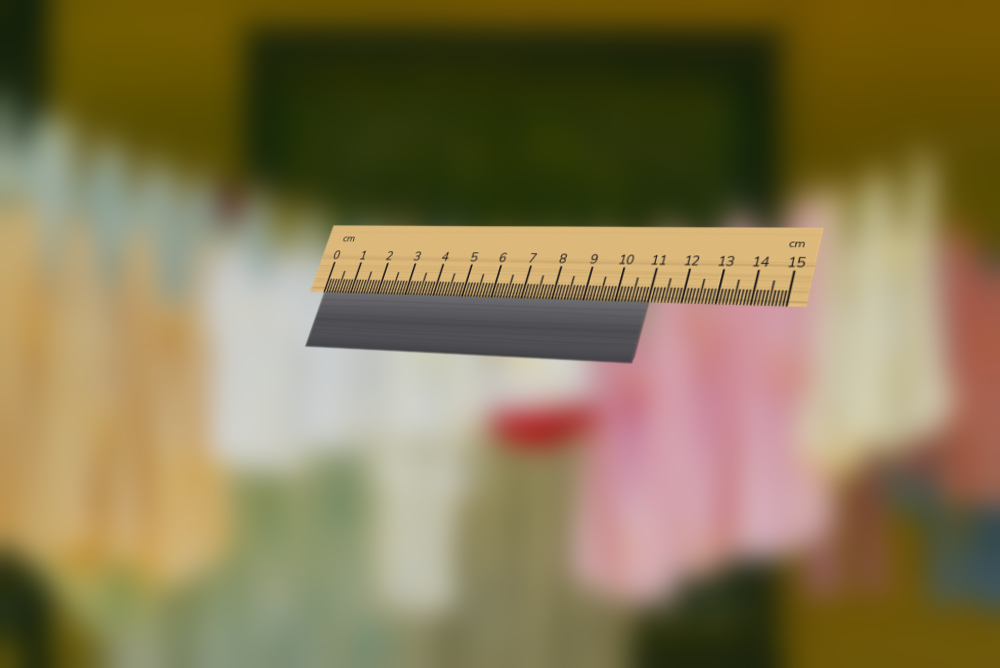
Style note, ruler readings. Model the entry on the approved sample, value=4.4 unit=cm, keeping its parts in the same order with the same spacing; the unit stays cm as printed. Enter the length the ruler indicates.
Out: value=11 unit=cm
